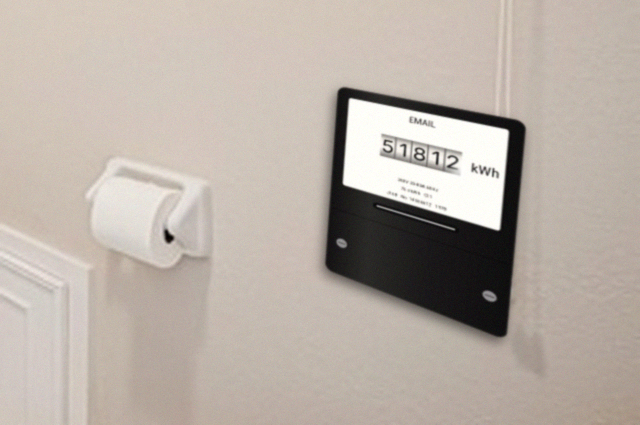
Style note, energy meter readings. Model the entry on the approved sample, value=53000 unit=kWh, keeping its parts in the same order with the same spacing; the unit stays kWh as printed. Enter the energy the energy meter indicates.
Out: value=51812 unit=kWh
